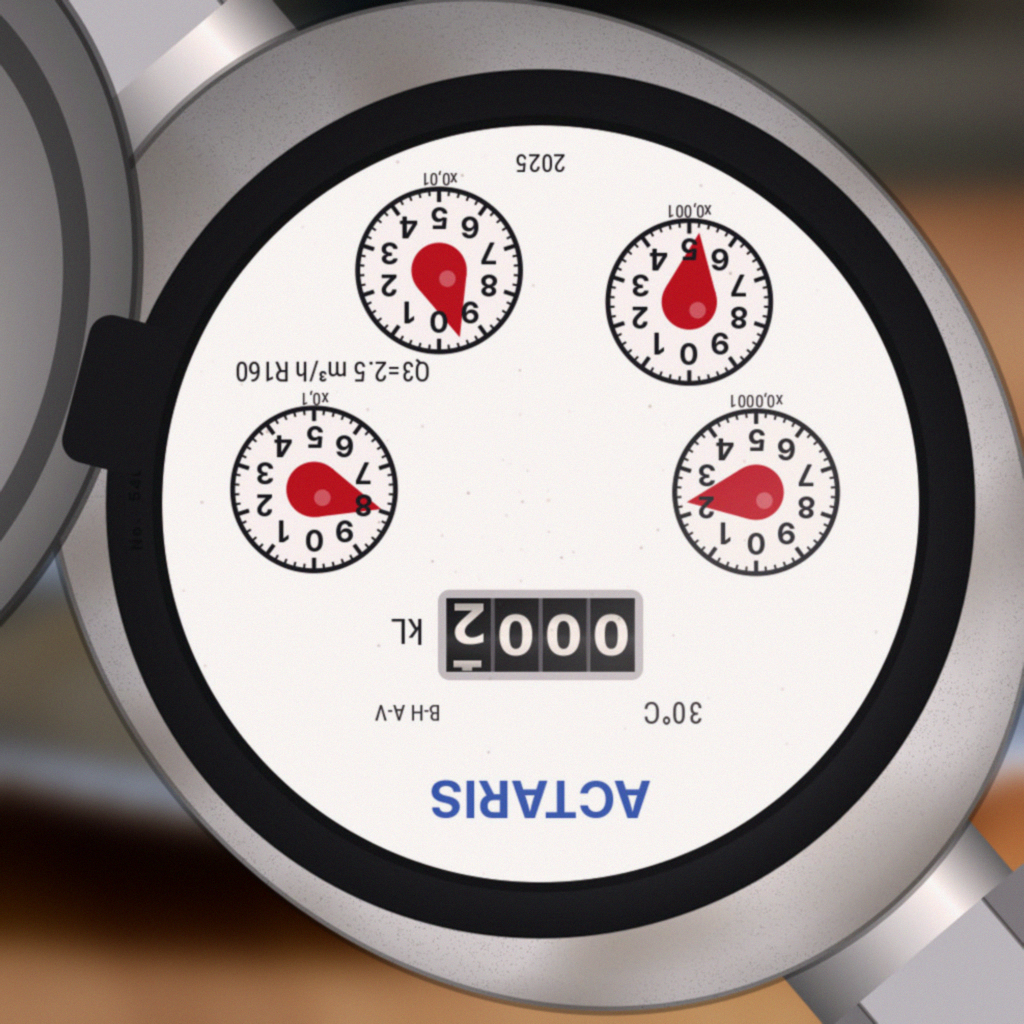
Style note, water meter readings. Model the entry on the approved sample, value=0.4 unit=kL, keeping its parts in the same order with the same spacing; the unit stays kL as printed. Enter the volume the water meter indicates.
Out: value=1.7952 unit=kL
